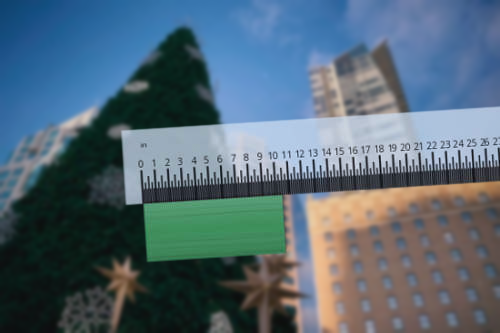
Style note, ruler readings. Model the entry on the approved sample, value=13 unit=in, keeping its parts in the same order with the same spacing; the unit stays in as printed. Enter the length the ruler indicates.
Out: value=10.5 unit=in
